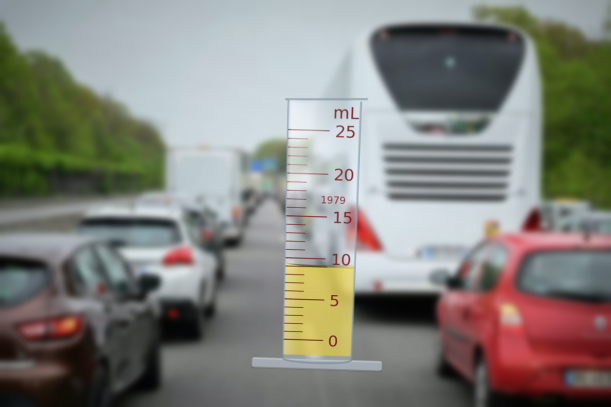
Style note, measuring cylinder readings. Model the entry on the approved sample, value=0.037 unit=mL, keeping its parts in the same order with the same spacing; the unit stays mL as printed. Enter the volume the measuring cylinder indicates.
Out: value=9 unit=mL
